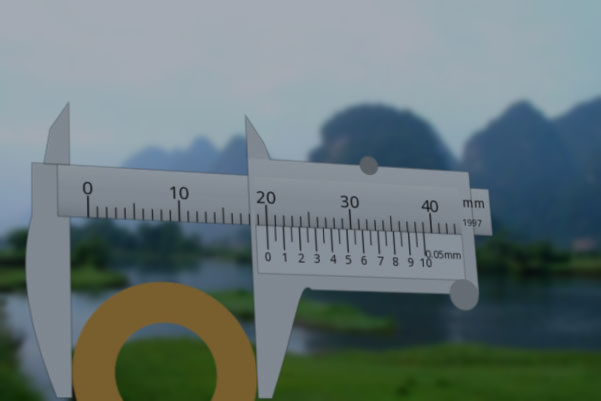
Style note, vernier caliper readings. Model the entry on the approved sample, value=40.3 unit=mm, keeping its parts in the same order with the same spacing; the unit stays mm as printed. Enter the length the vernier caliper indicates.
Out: value=20.0 unit=mm
